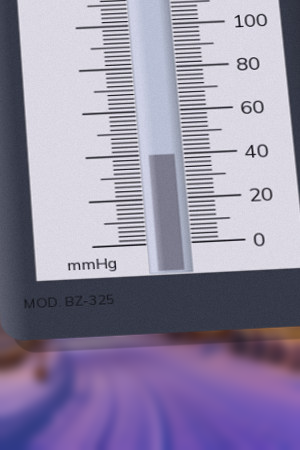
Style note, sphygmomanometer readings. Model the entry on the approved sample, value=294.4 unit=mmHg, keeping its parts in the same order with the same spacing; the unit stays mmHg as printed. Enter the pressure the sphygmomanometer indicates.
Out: value=40 unit=mmHg
